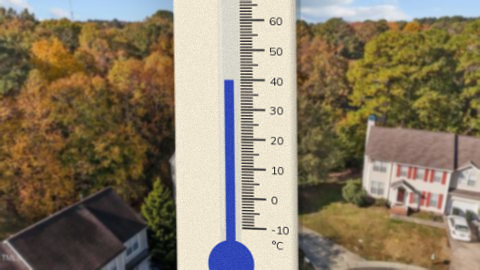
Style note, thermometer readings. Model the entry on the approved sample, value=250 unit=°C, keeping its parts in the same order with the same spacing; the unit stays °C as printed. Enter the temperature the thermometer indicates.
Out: value=40 unit=°C
